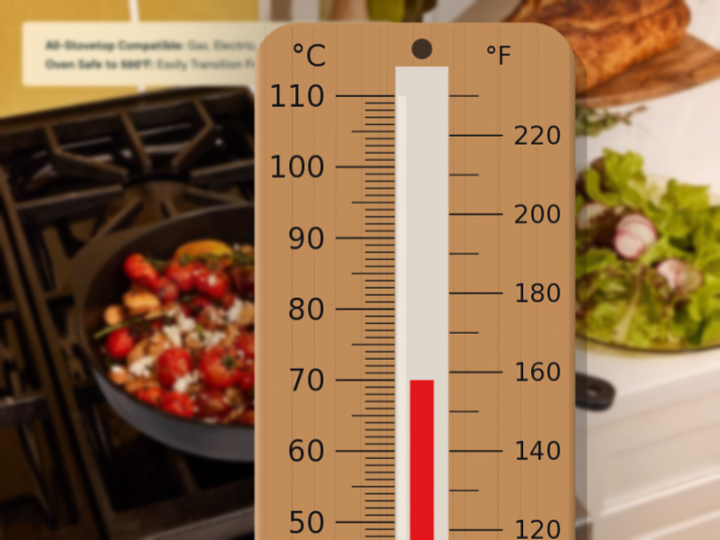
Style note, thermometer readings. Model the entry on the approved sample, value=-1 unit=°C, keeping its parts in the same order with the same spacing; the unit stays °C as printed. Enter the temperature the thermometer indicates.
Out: value=70 unit=°C
